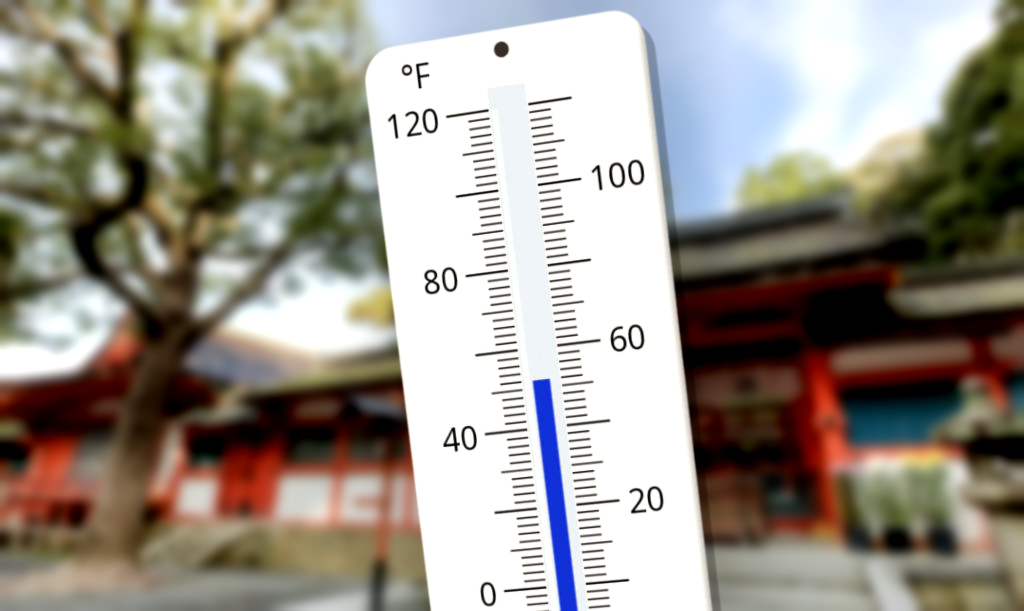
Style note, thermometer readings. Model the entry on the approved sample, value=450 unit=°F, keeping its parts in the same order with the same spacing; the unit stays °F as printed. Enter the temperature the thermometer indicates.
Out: value=52 unit=°F
